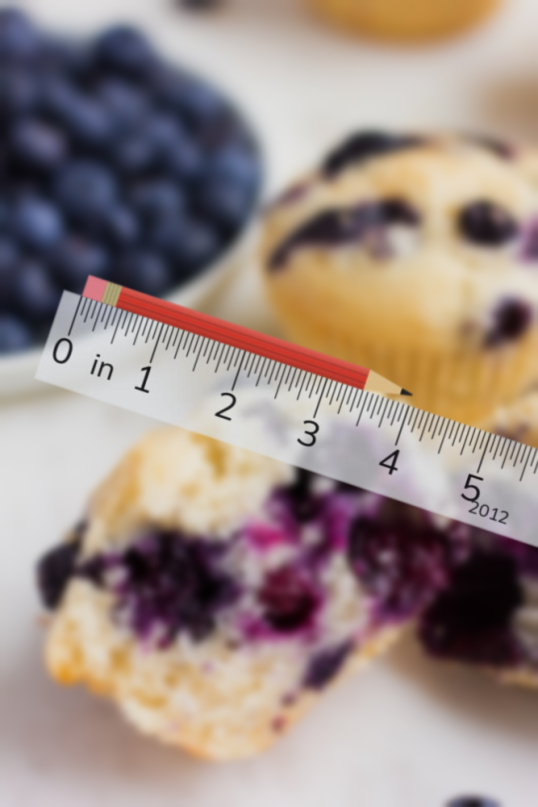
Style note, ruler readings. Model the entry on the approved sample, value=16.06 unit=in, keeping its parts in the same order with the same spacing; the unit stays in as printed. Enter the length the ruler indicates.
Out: value=4 unit=in
